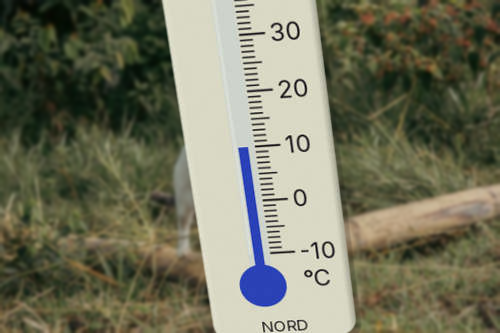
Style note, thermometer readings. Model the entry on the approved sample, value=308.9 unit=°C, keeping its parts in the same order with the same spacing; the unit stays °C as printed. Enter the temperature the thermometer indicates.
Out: value=10 unit=°C
